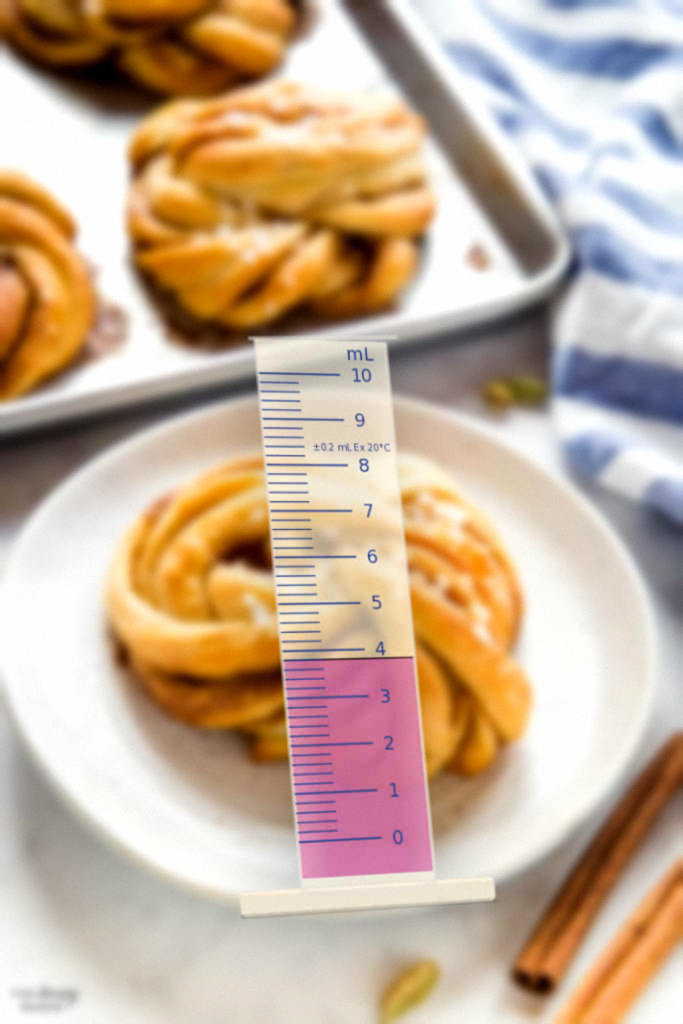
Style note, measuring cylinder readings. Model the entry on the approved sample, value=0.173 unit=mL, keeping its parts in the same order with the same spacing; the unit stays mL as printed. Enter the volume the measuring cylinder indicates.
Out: value=3.8 unit=mL
